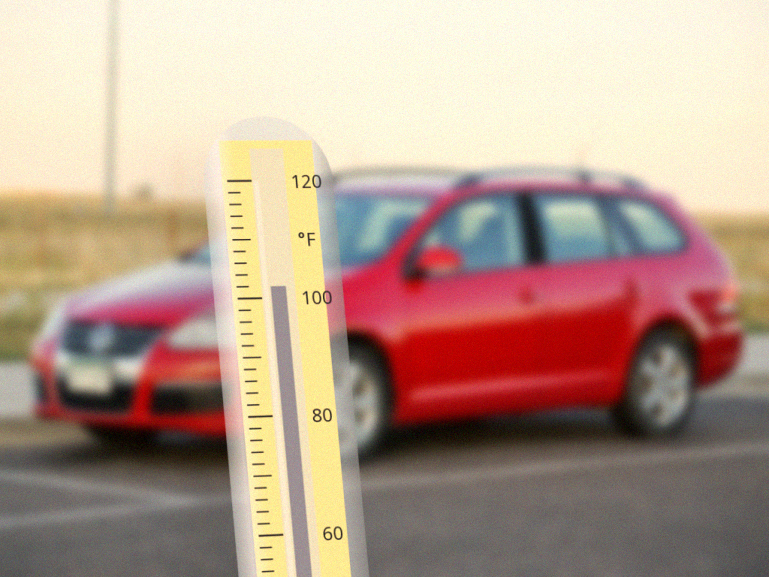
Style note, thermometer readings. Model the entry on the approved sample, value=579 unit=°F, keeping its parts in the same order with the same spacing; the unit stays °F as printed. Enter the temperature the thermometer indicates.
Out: value=102 unit=°F
